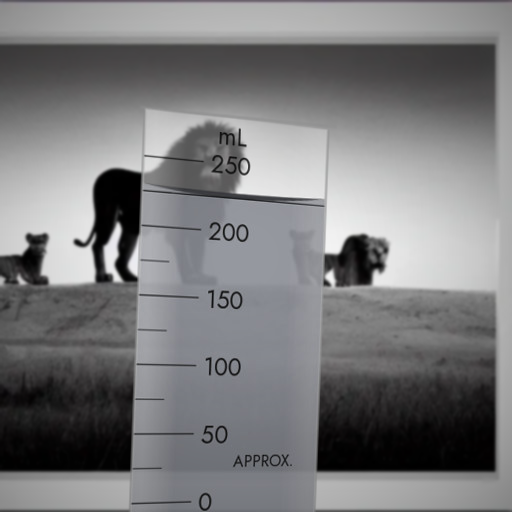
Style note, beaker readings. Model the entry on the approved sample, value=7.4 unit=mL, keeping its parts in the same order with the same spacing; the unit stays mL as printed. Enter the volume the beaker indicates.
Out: value=225 unit=mL
